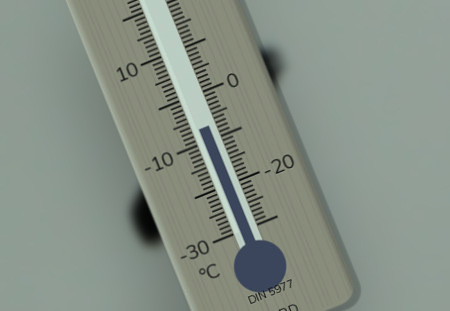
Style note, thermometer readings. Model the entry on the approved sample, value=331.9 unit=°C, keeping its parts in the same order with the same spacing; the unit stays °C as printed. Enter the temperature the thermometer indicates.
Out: value=-7 unit=°C
